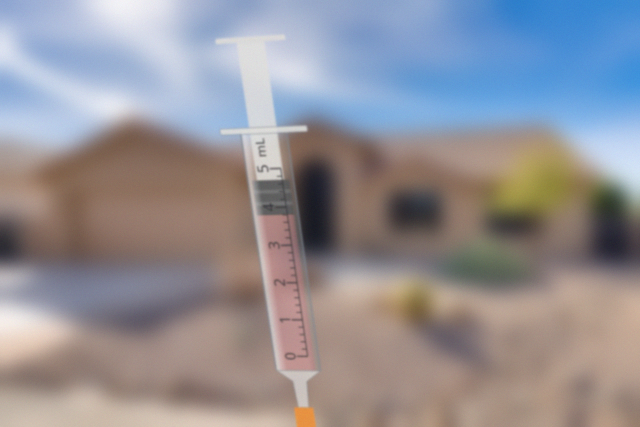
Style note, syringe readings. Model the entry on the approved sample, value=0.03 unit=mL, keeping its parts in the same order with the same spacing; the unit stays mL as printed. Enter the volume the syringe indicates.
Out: value=3.8 unit=mL
